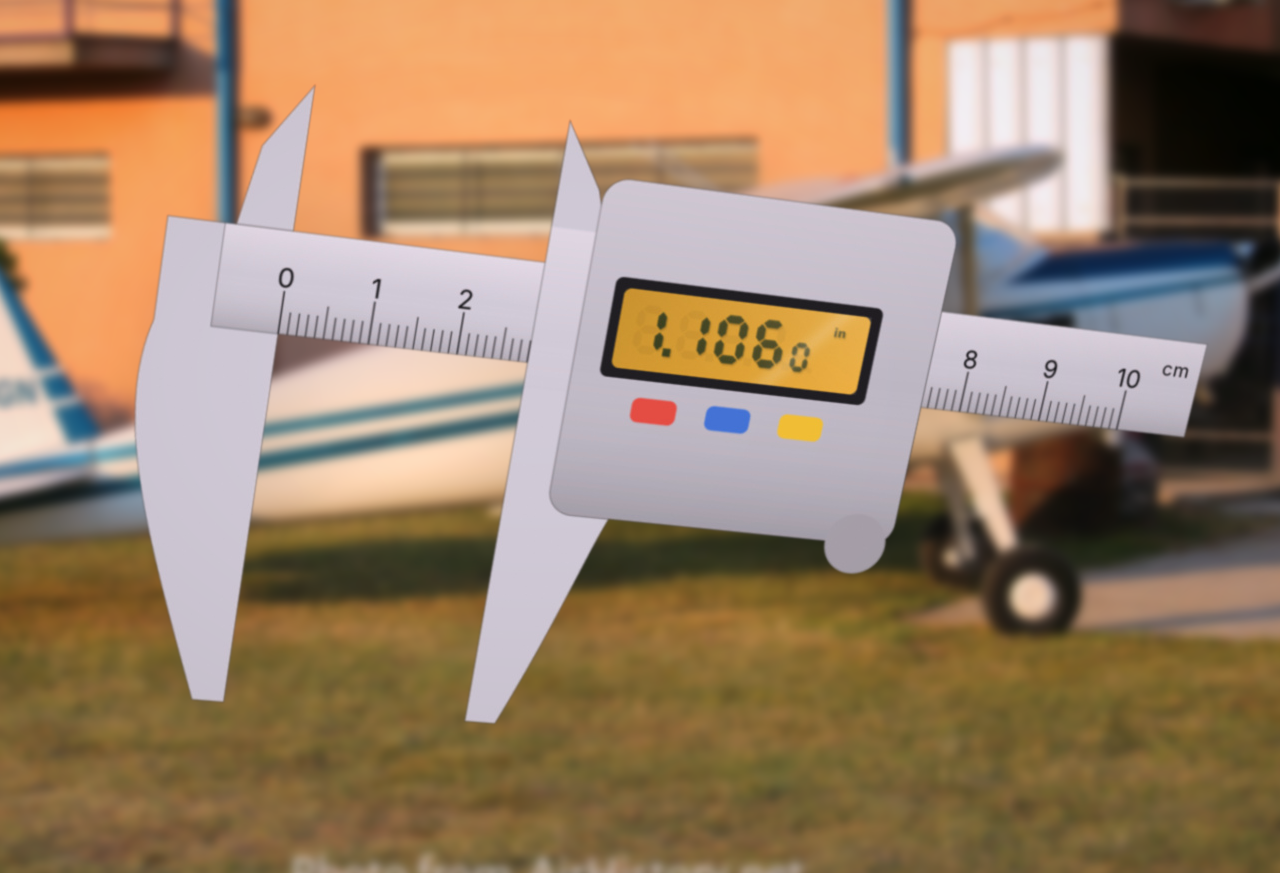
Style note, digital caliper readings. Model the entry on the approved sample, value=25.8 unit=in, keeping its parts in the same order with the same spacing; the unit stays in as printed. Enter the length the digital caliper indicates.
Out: value=1.1060 unit=in
